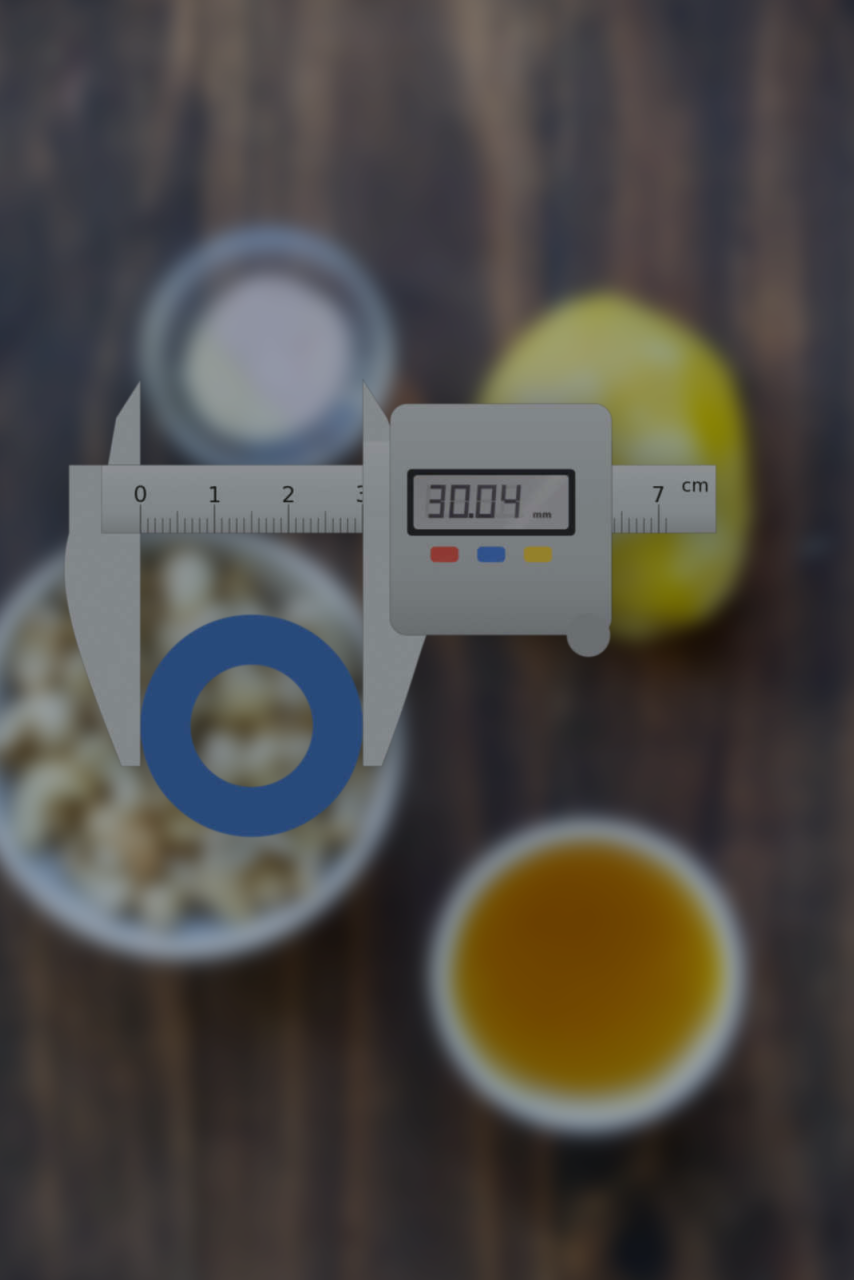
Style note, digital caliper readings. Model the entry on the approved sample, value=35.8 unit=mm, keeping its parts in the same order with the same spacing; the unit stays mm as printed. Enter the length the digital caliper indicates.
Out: value=30.04 unit=mm
